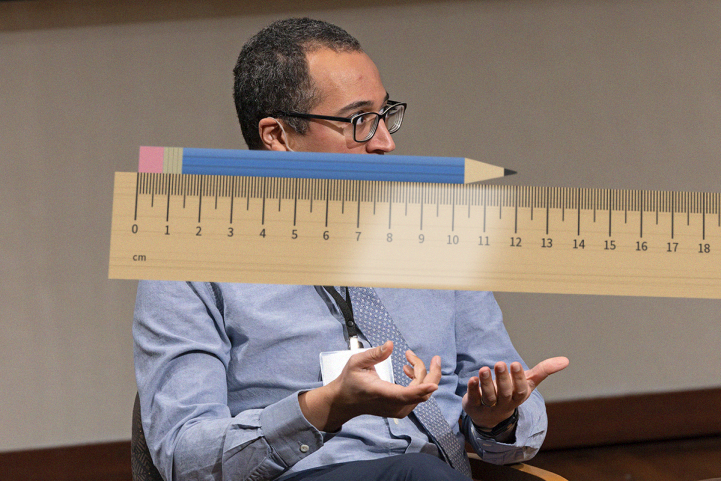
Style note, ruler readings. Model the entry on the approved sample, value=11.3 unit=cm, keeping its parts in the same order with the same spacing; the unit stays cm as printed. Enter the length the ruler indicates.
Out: value=12 unit=cm
